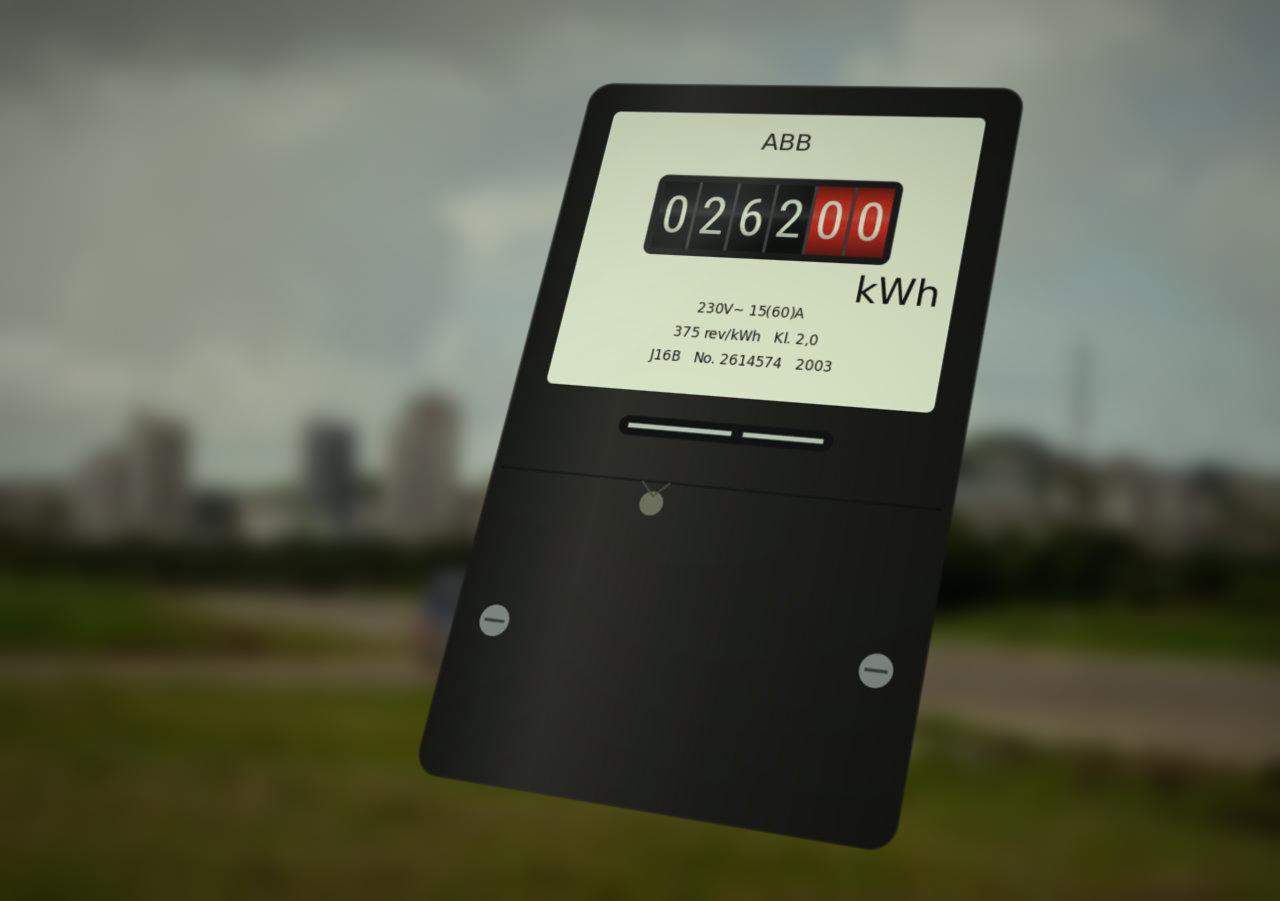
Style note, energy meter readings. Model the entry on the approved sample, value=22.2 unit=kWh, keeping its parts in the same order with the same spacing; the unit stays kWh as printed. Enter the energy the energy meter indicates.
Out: value=262.00 unit=kWh
